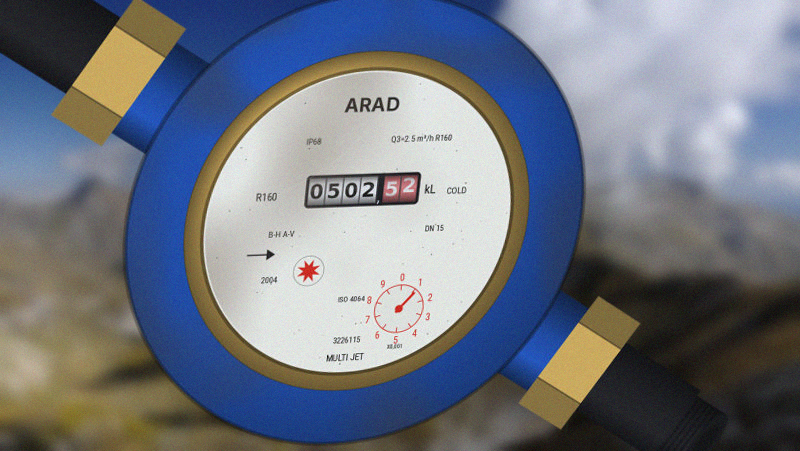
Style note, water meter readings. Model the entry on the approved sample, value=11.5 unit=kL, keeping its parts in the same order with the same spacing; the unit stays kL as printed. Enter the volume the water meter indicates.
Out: value=502.521 unit=kL
